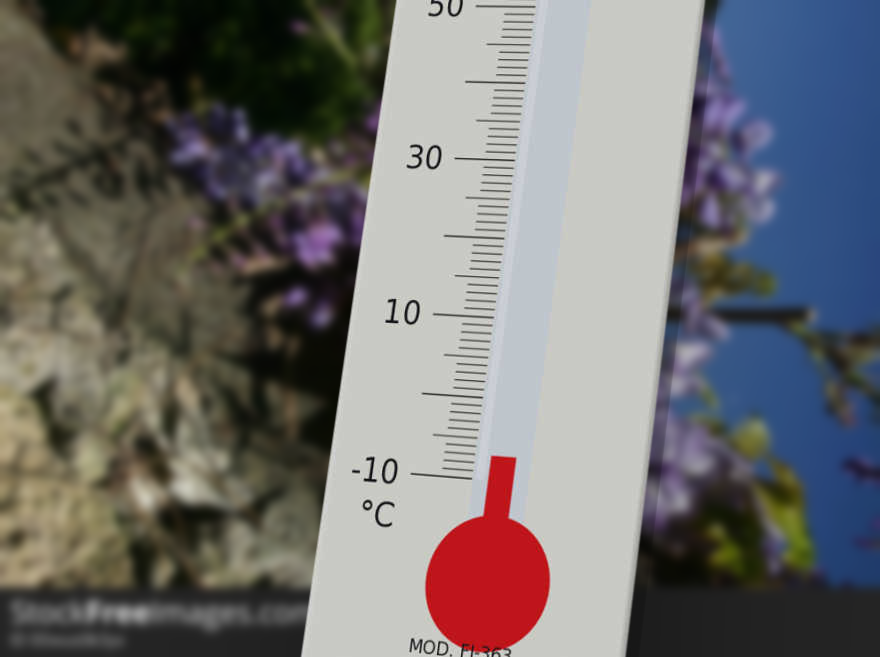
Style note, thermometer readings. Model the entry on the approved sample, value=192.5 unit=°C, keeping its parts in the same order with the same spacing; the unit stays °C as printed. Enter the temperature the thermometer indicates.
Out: value=-7 unit=°C
